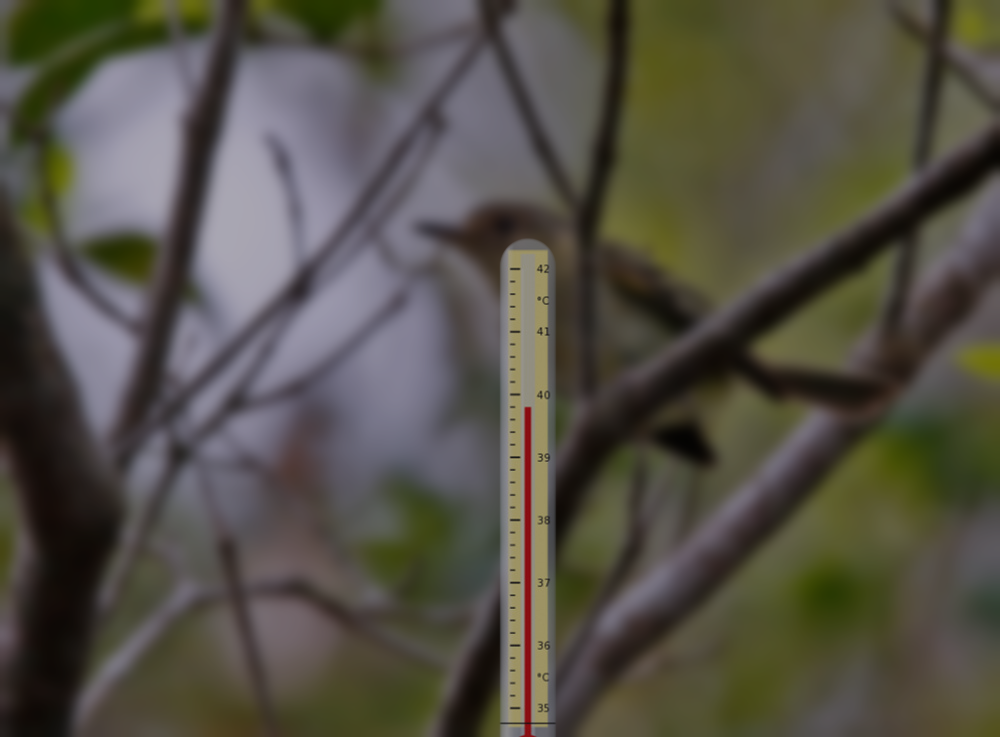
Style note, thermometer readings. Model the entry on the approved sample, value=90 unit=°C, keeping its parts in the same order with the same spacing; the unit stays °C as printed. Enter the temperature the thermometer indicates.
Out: value=39.8 unit=°C
